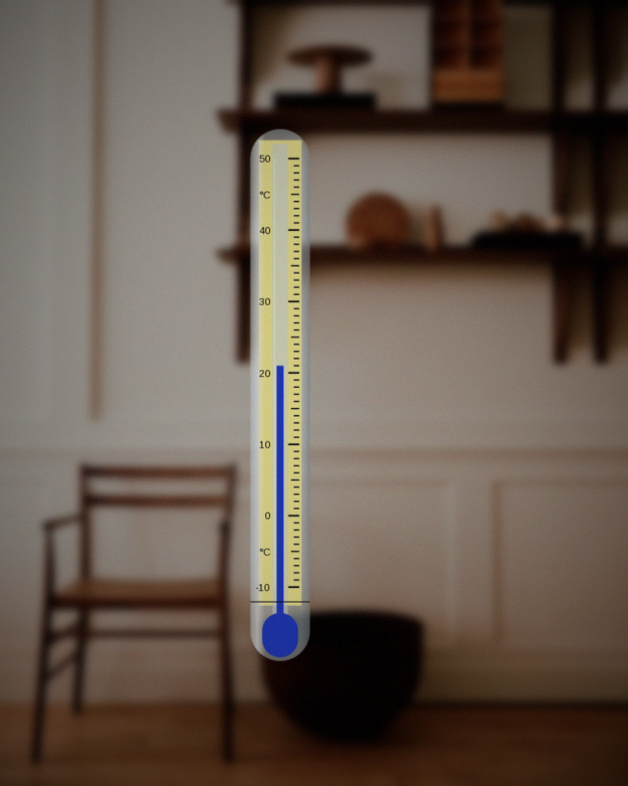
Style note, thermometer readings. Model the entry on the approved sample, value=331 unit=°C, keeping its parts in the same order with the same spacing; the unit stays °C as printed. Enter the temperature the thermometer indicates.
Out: value=21 unit=°C
